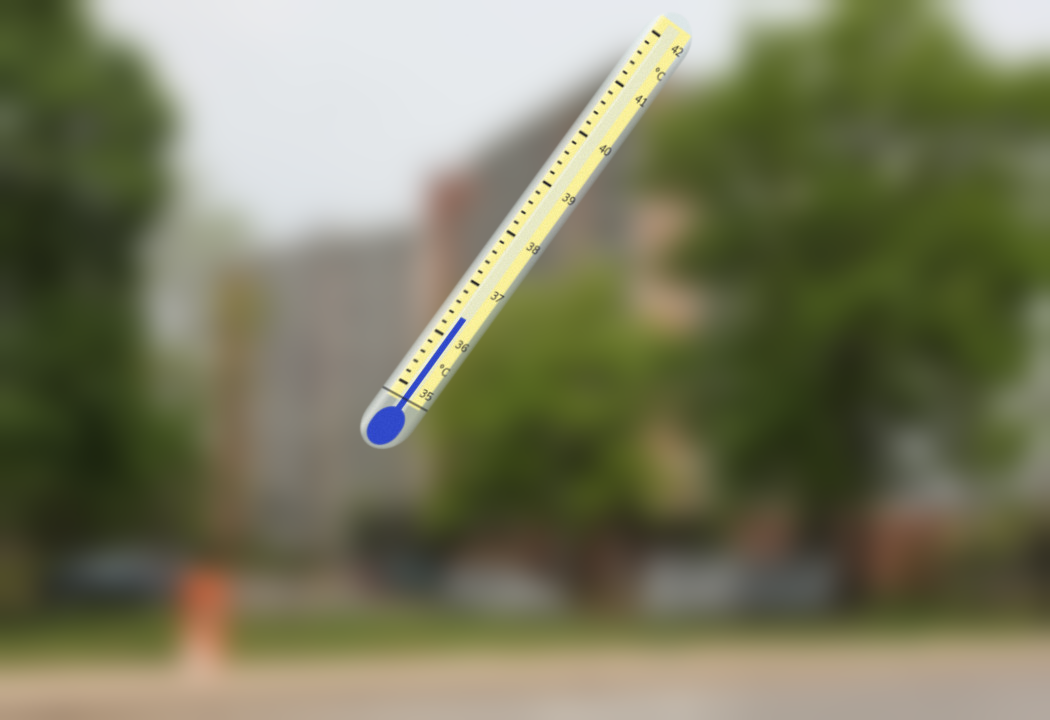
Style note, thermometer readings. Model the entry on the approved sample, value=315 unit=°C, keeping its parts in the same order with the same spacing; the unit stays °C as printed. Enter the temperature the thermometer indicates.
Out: value=36.4 unit=°C
